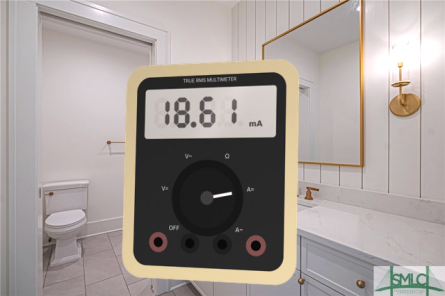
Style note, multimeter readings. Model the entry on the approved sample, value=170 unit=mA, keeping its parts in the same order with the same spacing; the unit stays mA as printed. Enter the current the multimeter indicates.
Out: value=18.61 unit=mA
